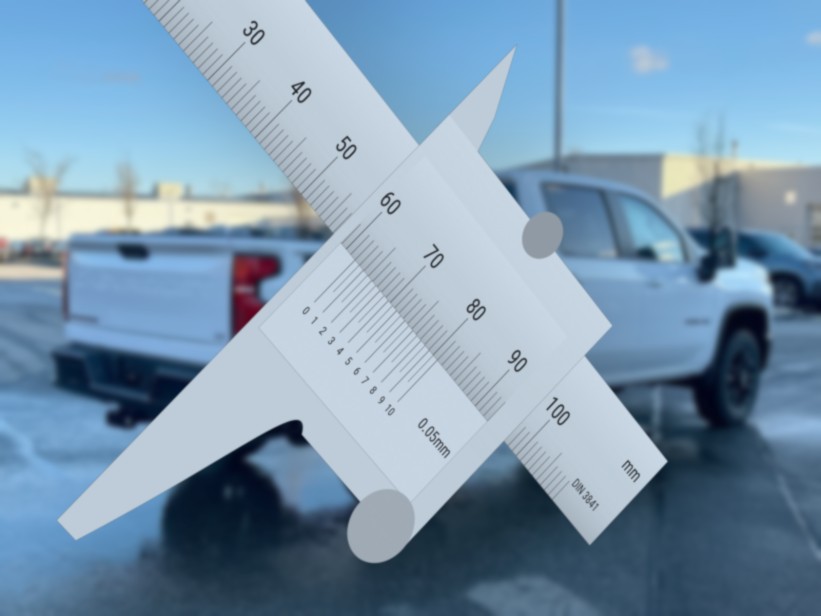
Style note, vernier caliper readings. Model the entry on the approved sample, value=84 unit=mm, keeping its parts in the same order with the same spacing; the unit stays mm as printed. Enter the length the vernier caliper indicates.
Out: value=62.0 unit=mm
